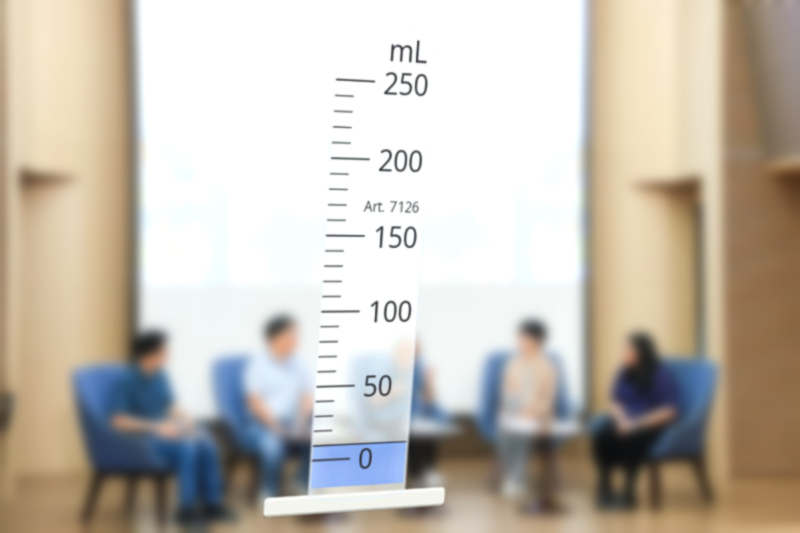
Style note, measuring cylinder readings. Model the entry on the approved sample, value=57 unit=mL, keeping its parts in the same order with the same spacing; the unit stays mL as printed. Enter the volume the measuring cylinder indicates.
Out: value=10 unit=mL
